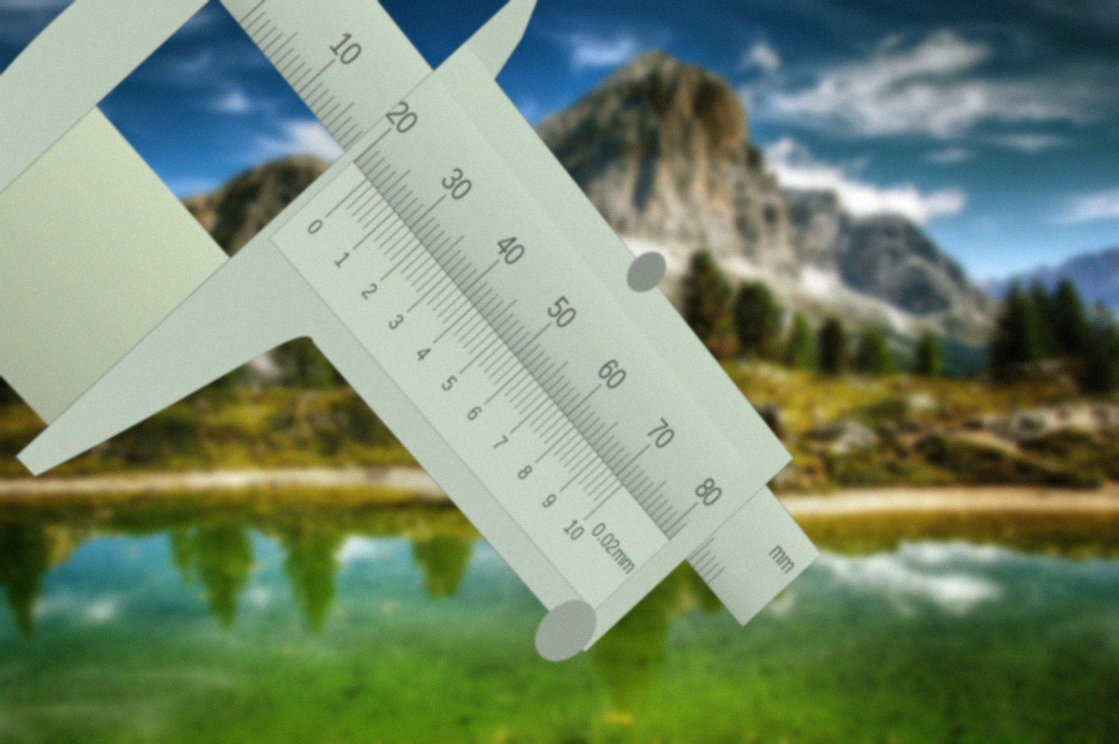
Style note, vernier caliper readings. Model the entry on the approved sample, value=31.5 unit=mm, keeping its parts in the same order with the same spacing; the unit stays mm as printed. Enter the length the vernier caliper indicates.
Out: value=22.4 unit=mm
